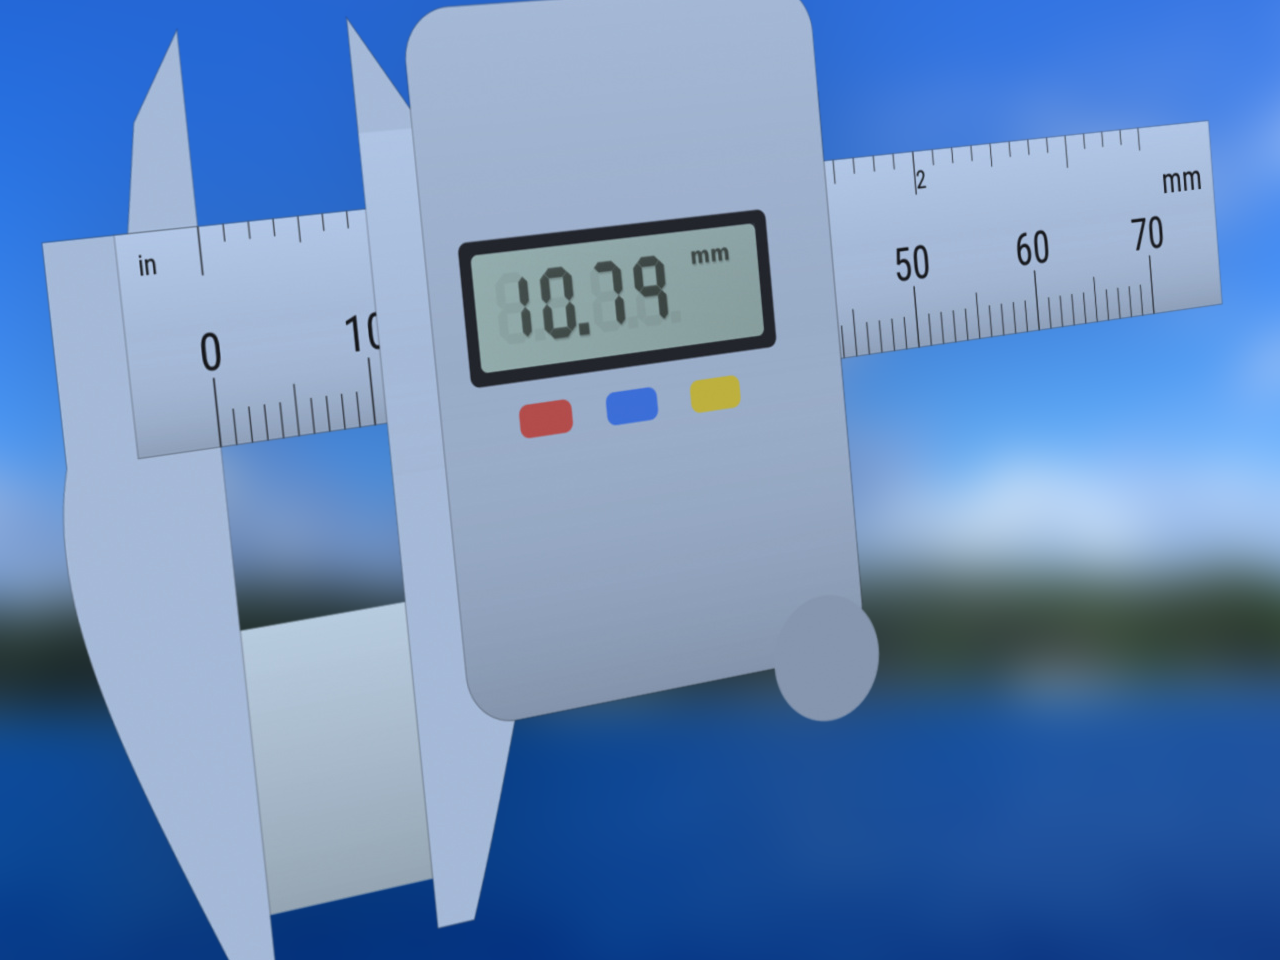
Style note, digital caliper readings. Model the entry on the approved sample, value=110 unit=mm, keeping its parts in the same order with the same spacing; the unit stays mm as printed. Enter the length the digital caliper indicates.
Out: value=10.79 unit=mm
